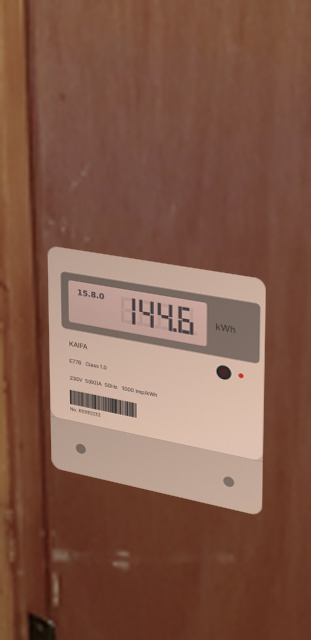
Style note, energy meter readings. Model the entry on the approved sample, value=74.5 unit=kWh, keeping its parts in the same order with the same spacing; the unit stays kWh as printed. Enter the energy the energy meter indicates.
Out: value=144.6 unit=kWh
